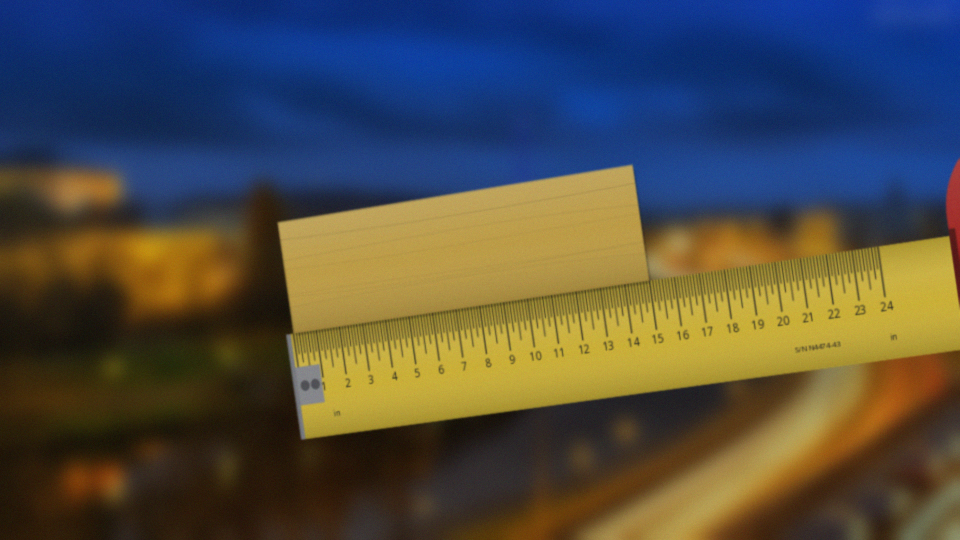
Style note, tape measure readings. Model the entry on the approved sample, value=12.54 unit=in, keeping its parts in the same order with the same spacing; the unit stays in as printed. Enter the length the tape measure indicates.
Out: value=15 unit=in
